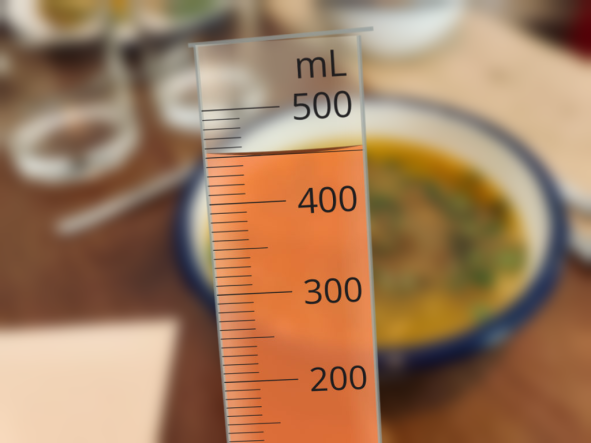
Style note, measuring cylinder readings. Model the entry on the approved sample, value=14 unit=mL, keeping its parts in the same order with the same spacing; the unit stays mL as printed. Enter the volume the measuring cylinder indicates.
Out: value=450 unit=mL
